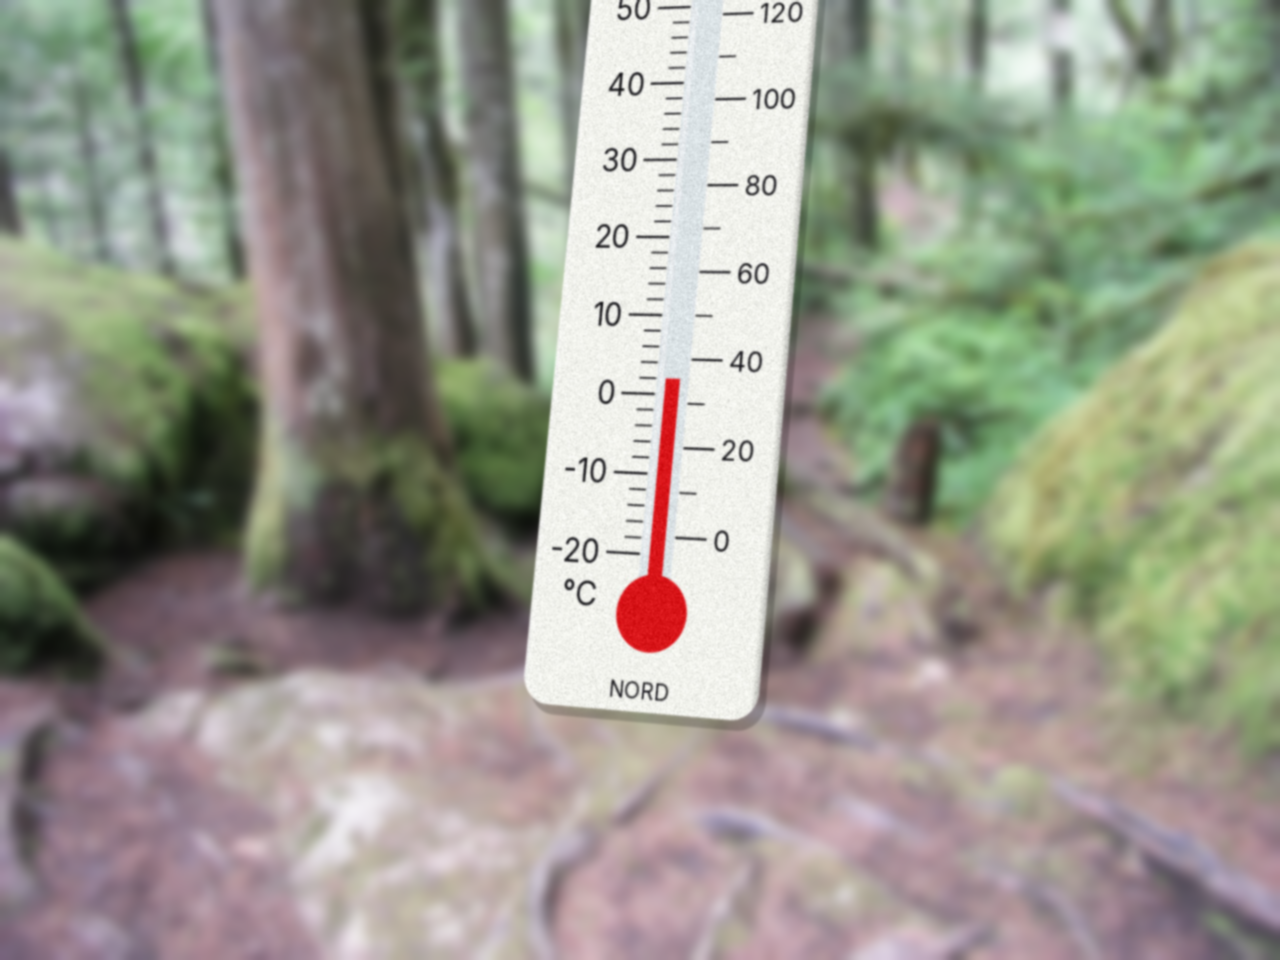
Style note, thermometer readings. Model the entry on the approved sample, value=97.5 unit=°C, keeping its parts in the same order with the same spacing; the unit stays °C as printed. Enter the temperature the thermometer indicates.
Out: value=2 unit=°C
